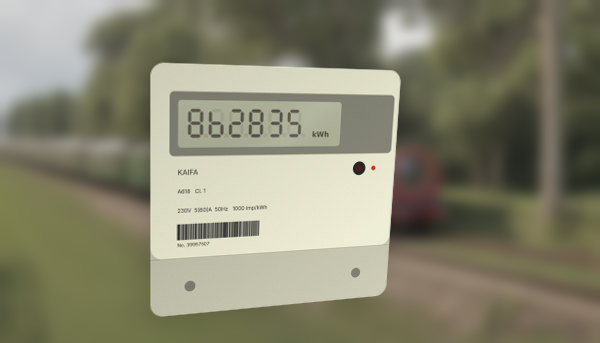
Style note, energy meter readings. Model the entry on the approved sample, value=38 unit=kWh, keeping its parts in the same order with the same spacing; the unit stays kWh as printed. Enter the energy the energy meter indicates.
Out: value=862835 unit=kWh
